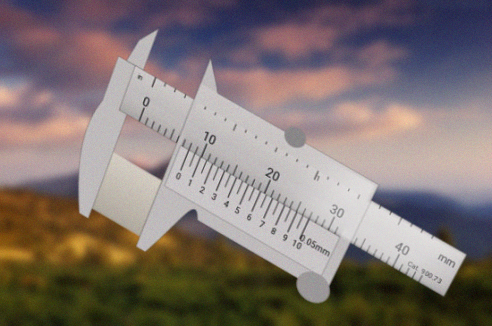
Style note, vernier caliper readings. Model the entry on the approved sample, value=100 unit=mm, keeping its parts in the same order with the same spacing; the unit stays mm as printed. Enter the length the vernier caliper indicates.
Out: value=8.0 unit=mm
